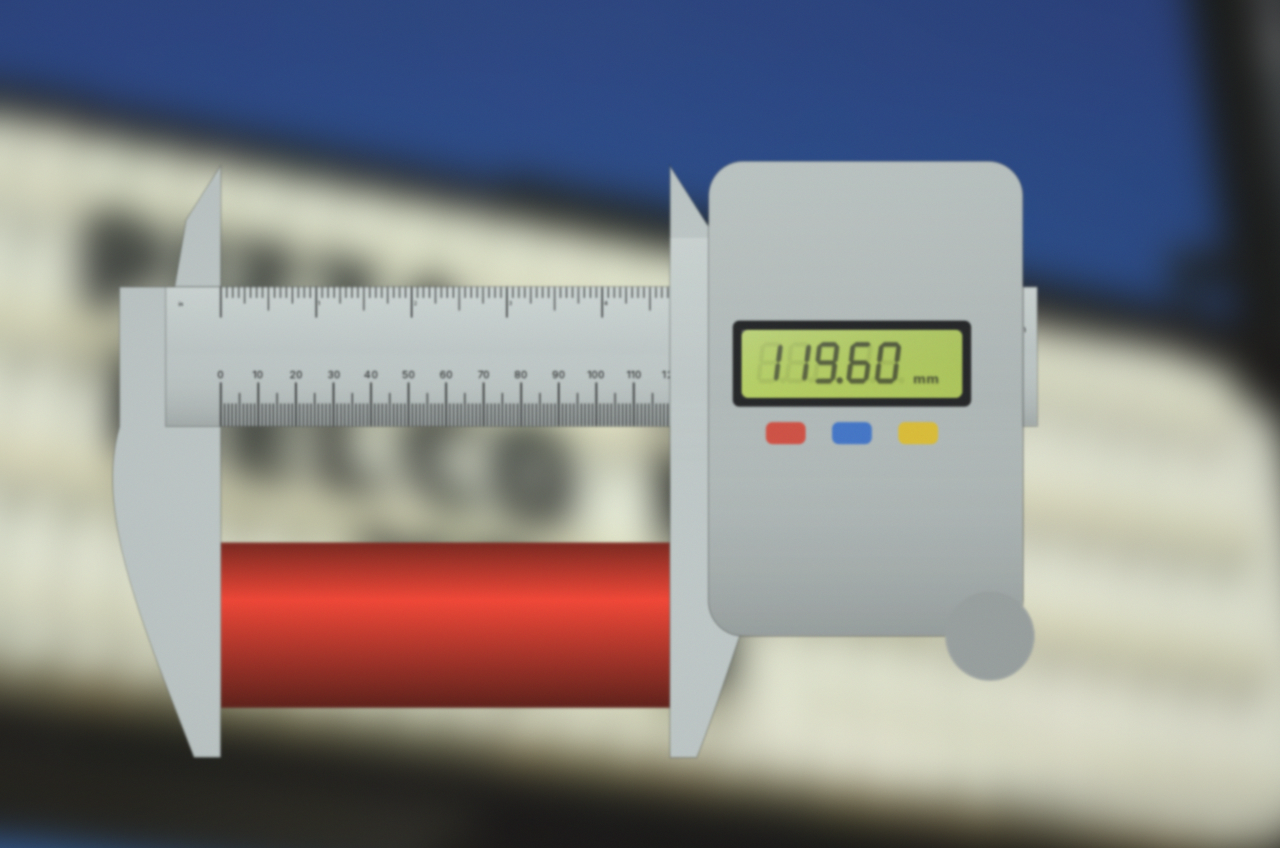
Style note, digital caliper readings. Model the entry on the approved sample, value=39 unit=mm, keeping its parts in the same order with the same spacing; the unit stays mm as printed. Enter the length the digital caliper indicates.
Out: value=119.60 unit=mm
